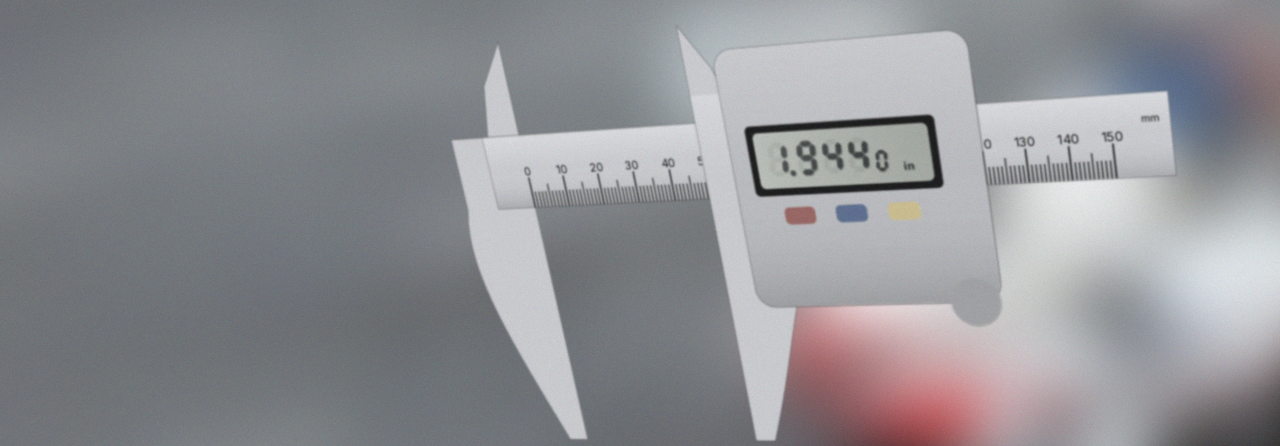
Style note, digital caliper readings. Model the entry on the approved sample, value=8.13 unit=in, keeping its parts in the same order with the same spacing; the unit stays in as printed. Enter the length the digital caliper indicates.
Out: value=1.9440 unit=in
